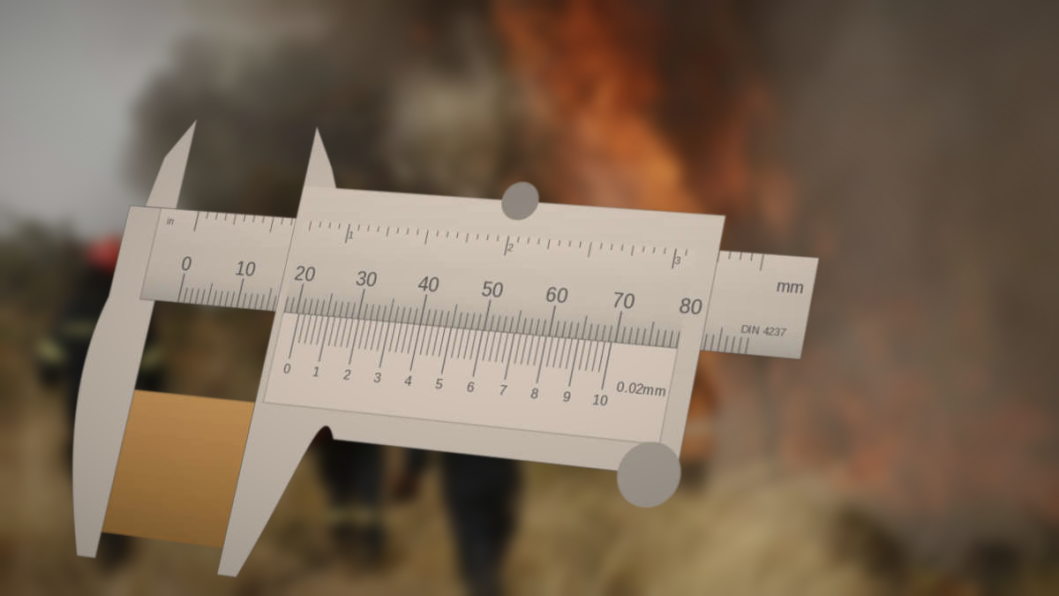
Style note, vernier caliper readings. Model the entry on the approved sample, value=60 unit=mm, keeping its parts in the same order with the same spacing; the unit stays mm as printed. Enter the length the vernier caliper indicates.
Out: value=20.4 unit=mm
